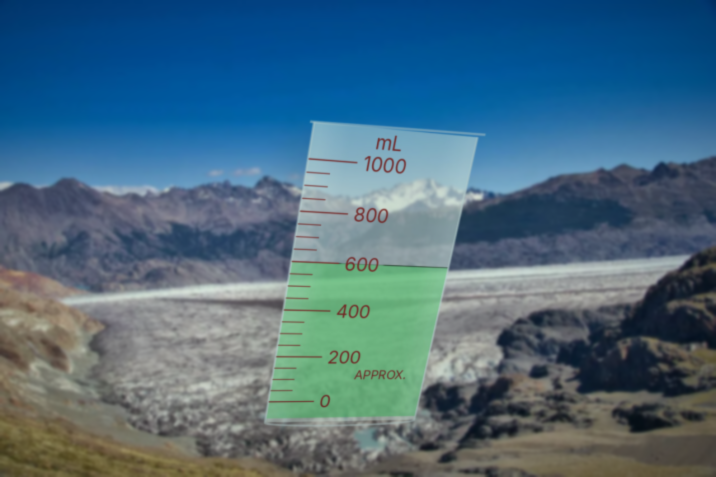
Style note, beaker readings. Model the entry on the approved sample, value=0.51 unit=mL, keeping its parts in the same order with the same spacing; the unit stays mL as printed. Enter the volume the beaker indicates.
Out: value=600 unit=mL
